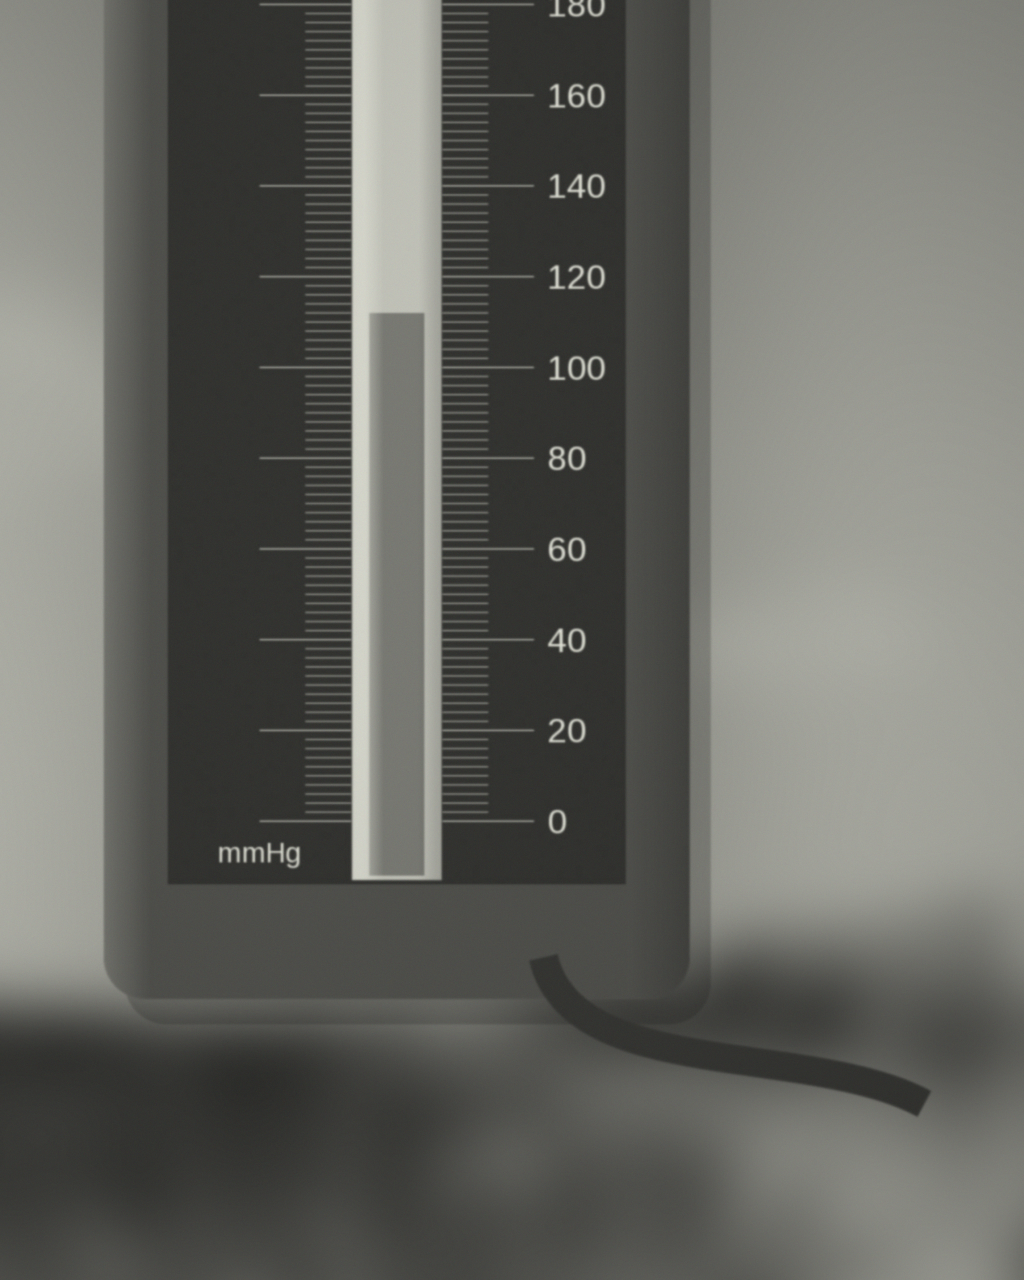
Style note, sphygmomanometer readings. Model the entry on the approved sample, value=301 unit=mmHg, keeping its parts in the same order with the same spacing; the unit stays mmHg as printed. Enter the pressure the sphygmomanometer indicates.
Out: value=112 unit=mmHg
